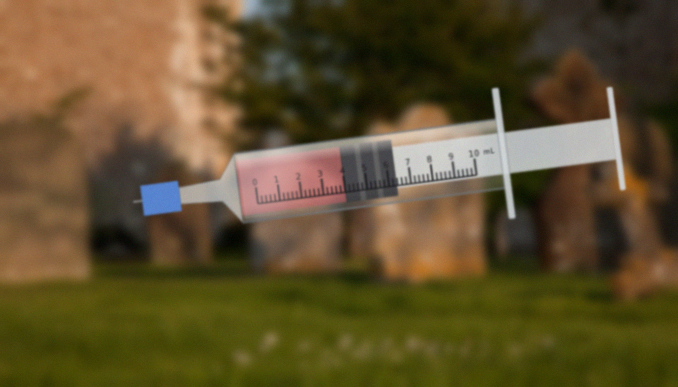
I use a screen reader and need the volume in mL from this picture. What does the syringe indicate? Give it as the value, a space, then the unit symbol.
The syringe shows 4 mL
